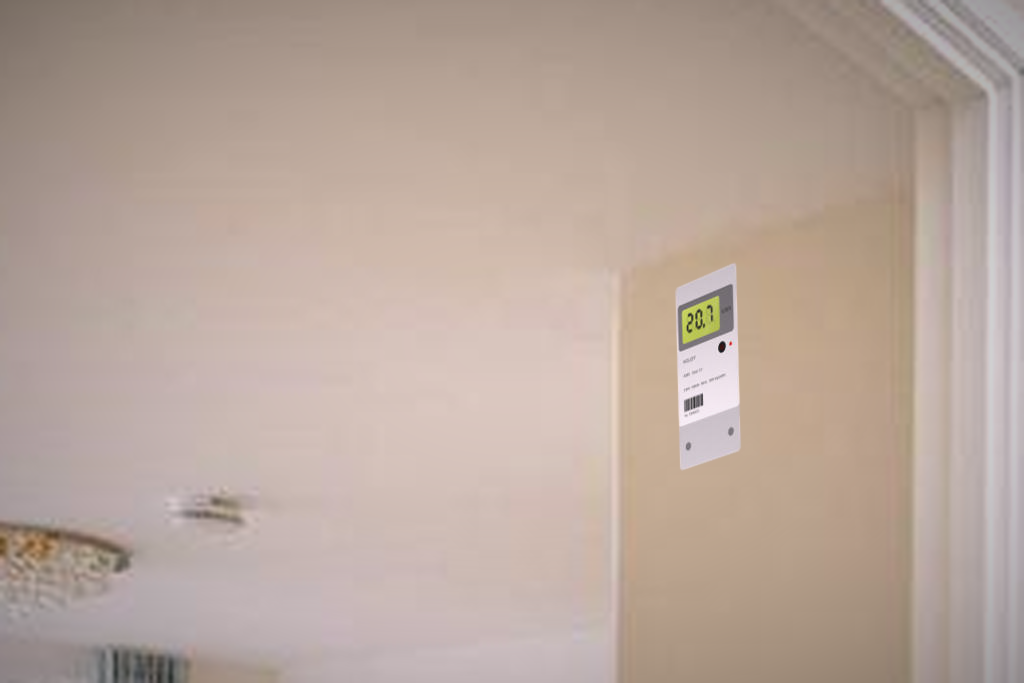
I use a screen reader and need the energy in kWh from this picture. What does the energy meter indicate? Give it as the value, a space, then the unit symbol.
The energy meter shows 20.7 kWh
